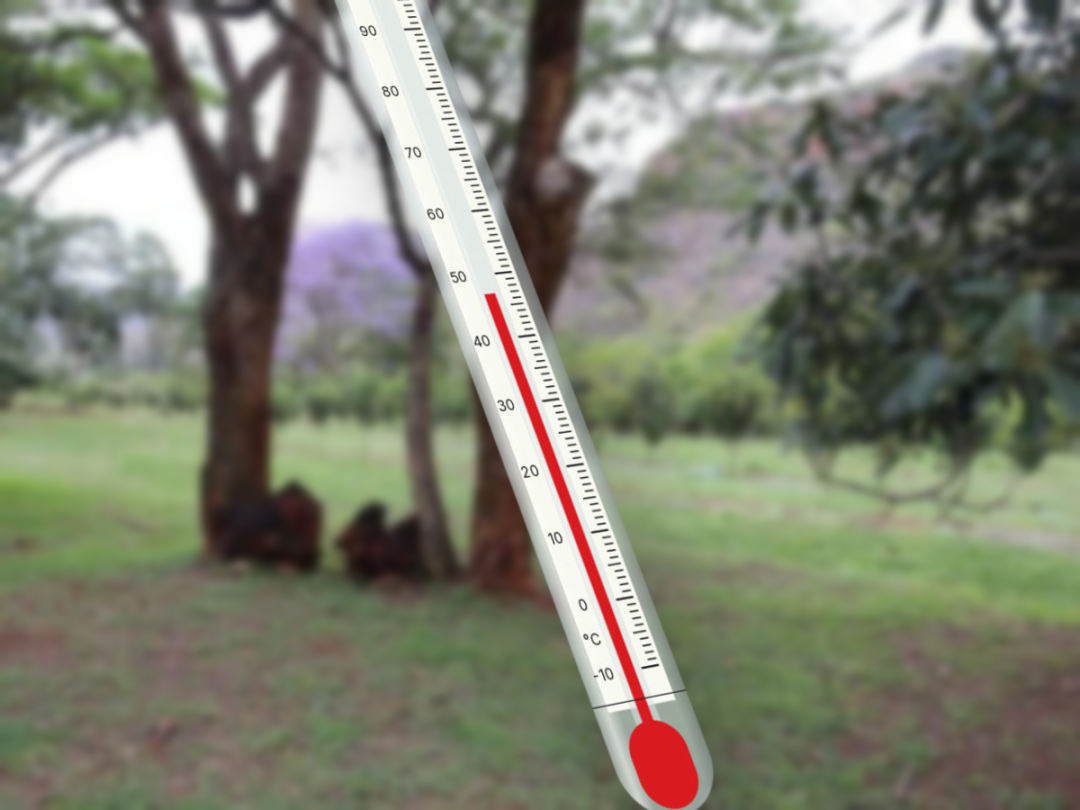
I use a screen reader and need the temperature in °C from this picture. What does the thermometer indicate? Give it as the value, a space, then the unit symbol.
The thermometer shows 47 °C
